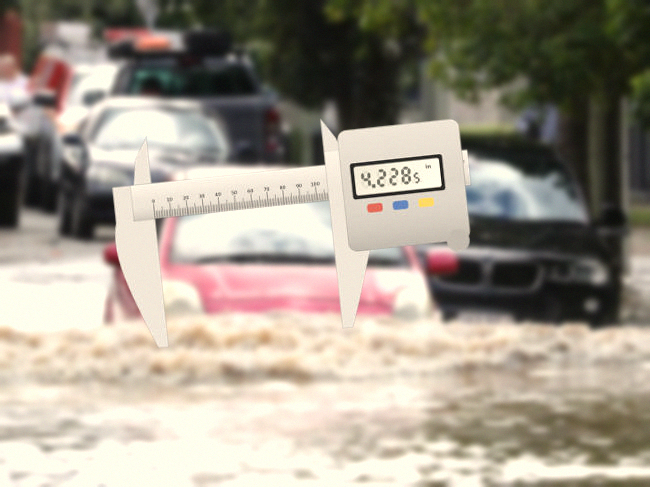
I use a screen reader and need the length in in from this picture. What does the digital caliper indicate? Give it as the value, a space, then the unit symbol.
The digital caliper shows 4.2285 in
